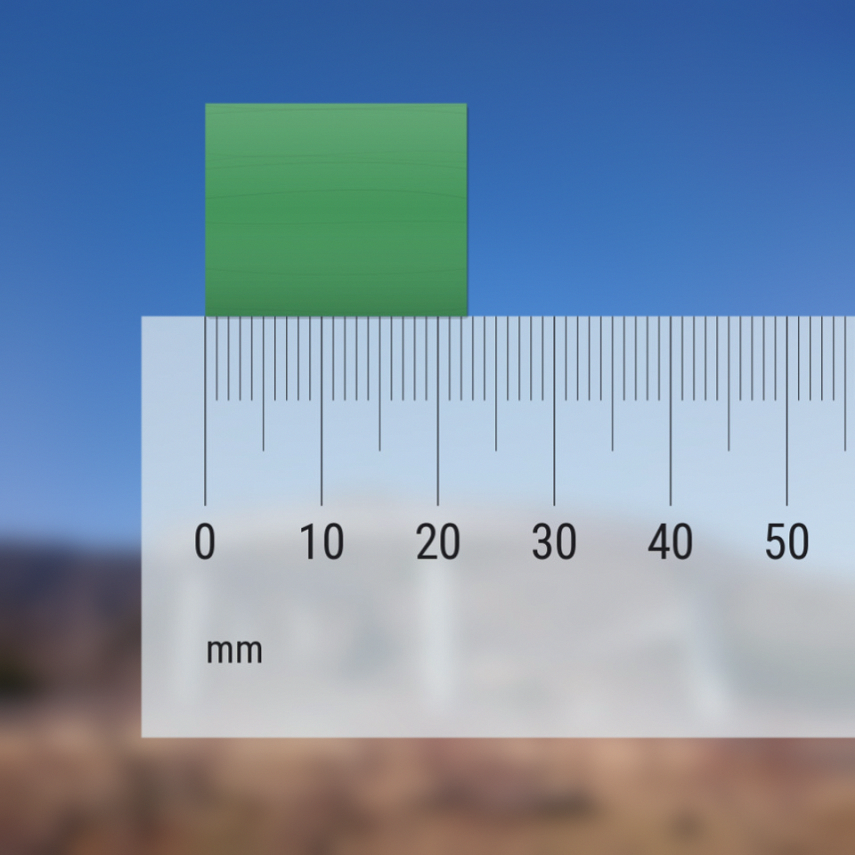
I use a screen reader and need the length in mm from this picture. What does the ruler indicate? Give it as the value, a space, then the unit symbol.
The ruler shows 22.5 mm
